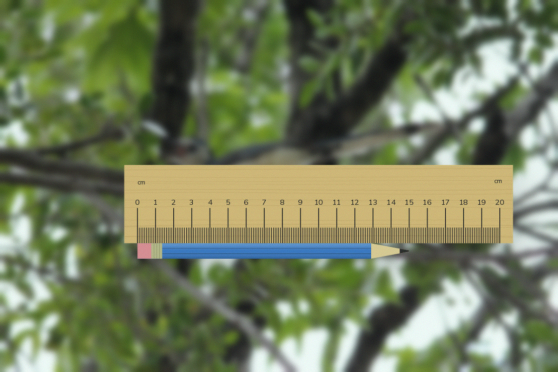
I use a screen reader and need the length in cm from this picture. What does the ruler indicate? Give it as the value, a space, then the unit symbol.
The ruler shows 15 cm
